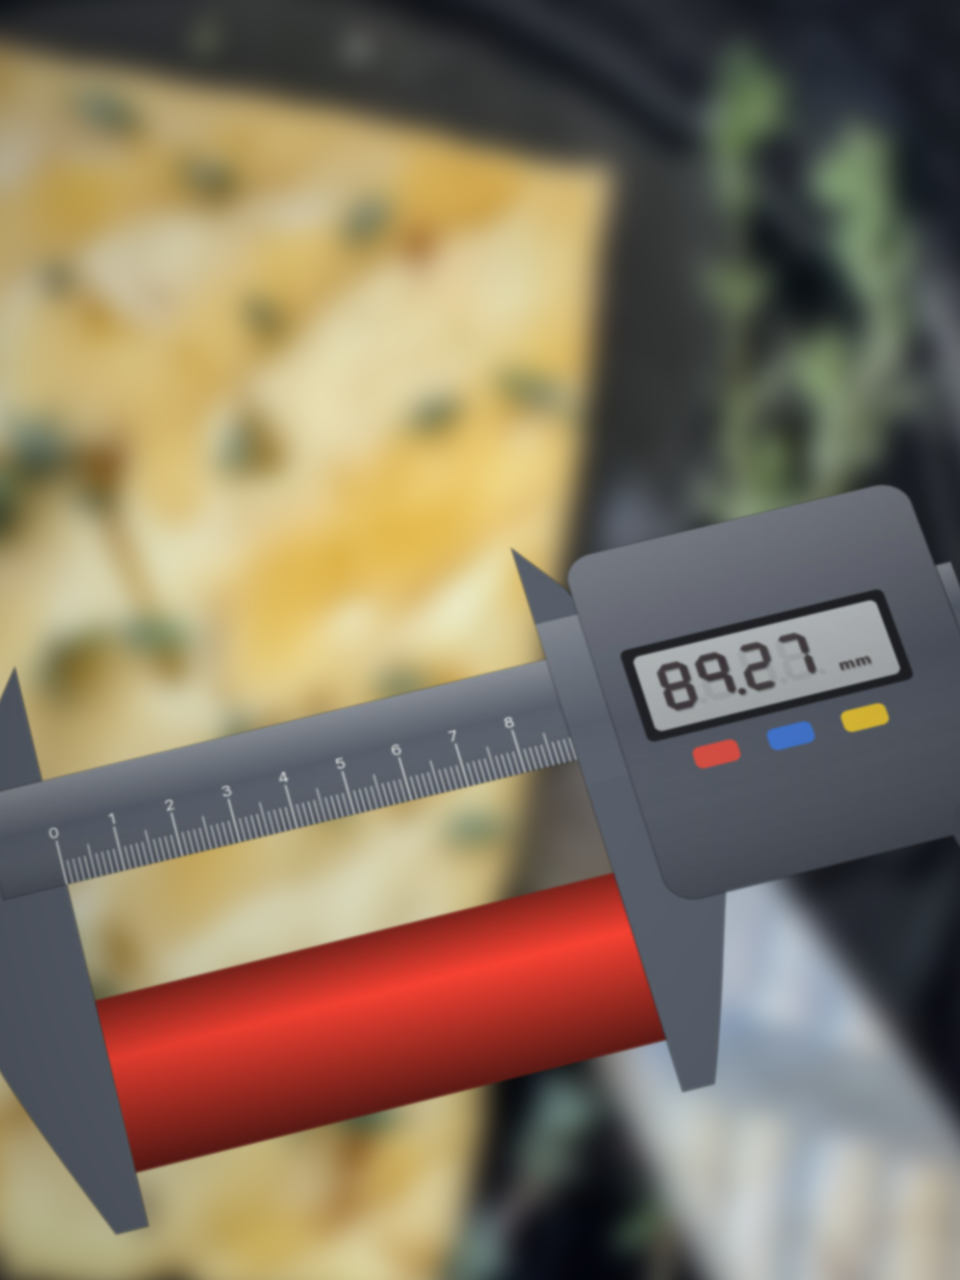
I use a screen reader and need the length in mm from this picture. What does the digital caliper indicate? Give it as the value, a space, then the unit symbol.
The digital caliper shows 89.27 mm
